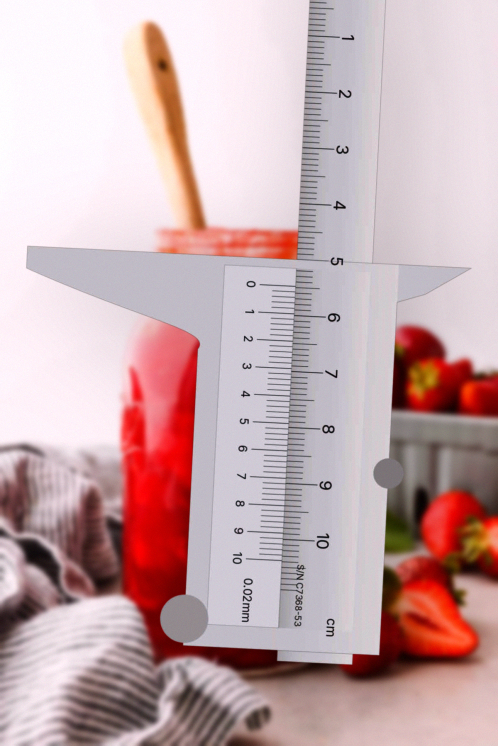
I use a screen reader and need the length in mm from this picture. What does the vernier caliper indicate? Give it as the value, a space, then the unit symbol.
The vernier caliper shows 54.8 mm
